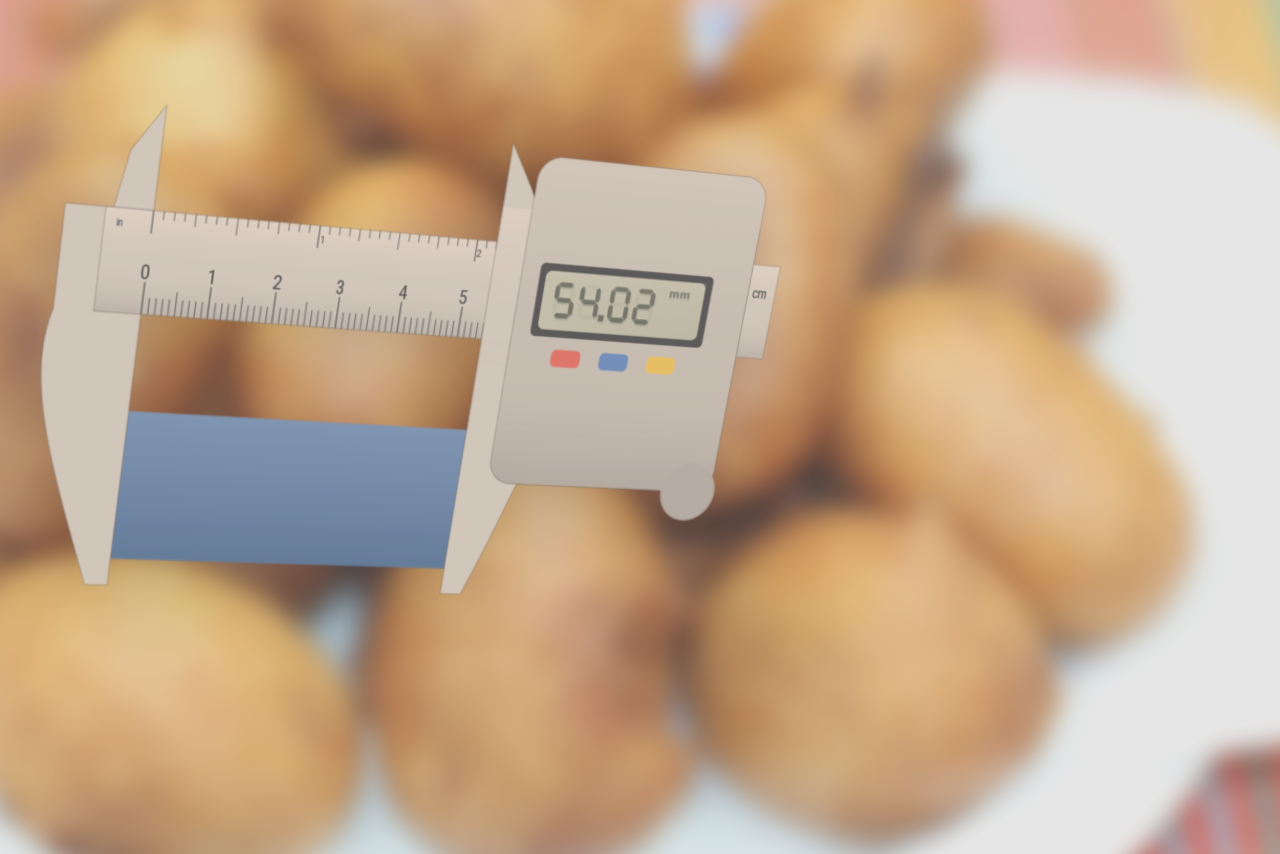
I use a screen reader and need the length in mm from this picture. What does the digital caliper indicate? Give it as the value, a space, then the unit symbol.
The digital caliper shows 54.02 mm
